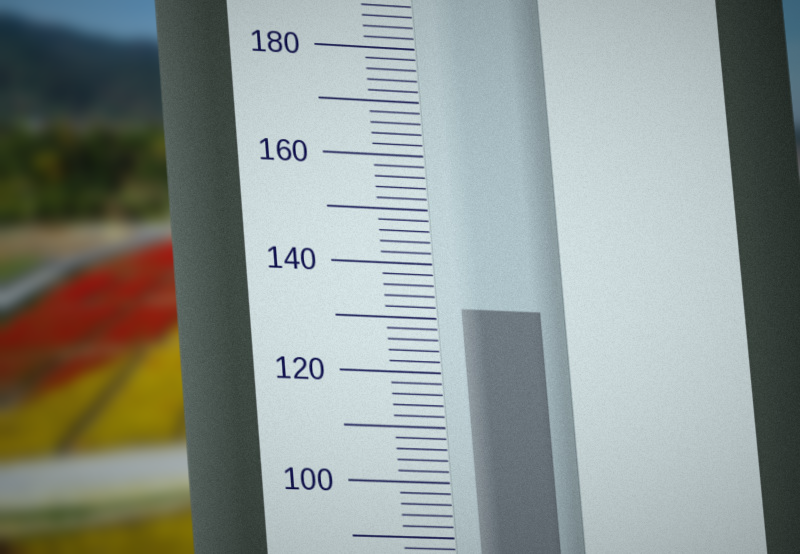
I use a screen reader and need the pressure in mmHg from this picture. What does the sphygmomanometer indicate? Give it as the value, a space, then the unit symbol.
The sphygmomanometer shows 132 mmHg
